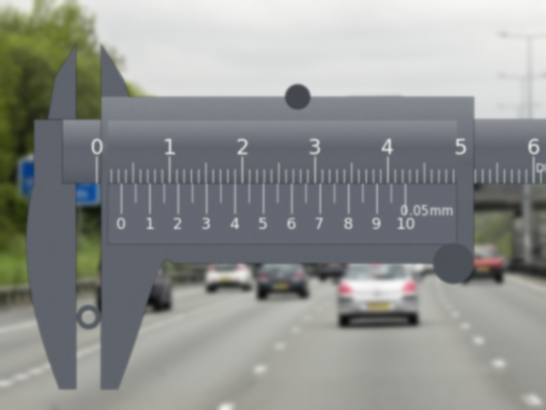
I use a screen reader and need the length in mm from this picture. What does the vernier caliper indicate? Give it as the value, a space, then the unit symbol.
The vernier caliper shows 3.4 mm
